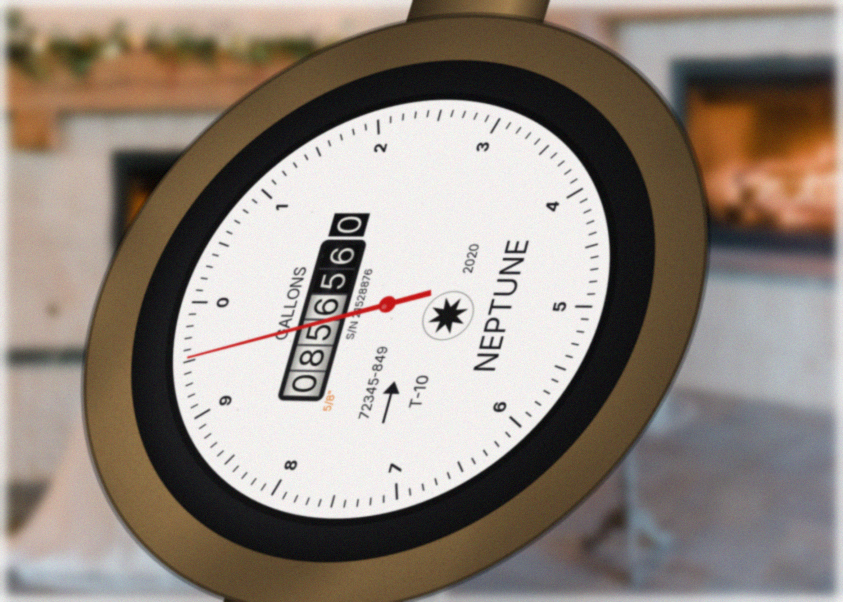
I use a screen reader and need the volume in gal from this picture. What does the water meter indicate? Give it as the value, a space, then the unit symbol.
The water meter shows 856559.5 gal
